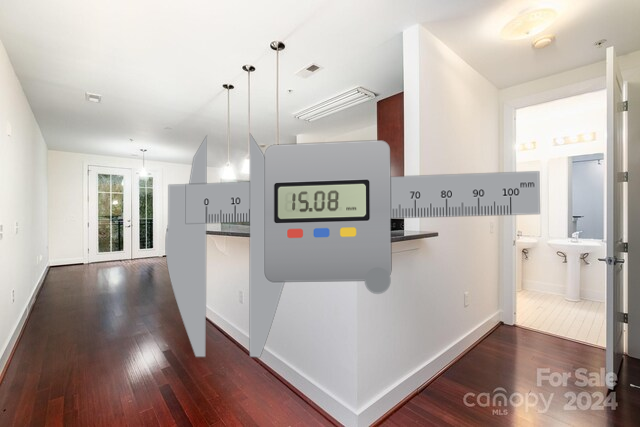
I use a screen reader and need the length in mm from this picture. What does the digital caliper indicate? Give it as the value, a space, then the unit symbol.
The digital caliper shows 15.08 mm
